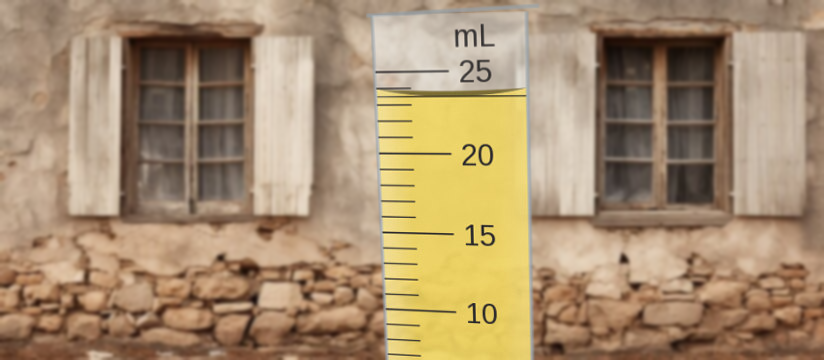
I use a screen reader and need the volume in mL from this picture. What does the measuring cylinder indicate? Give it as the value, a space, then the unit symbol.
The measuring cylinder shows 23.5 mL
